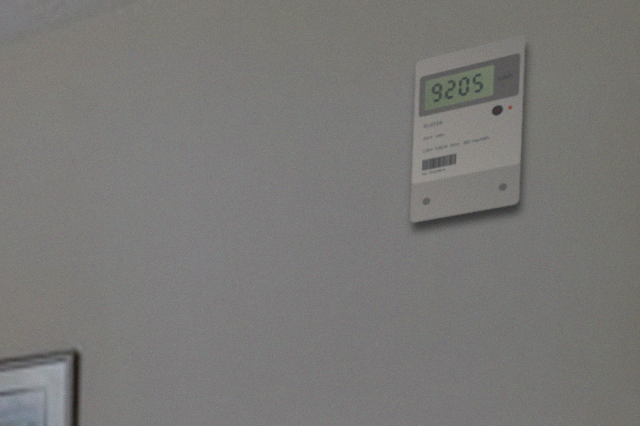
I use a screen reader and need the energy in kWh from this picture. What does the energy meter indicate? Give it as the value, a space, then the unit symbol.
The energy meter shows 9205 kWh
